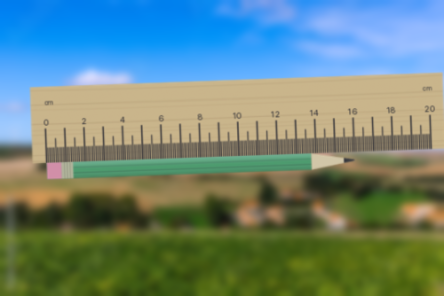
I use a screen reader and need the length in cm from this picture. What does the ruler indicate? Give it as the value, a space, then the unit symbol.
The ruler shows 16 cm
